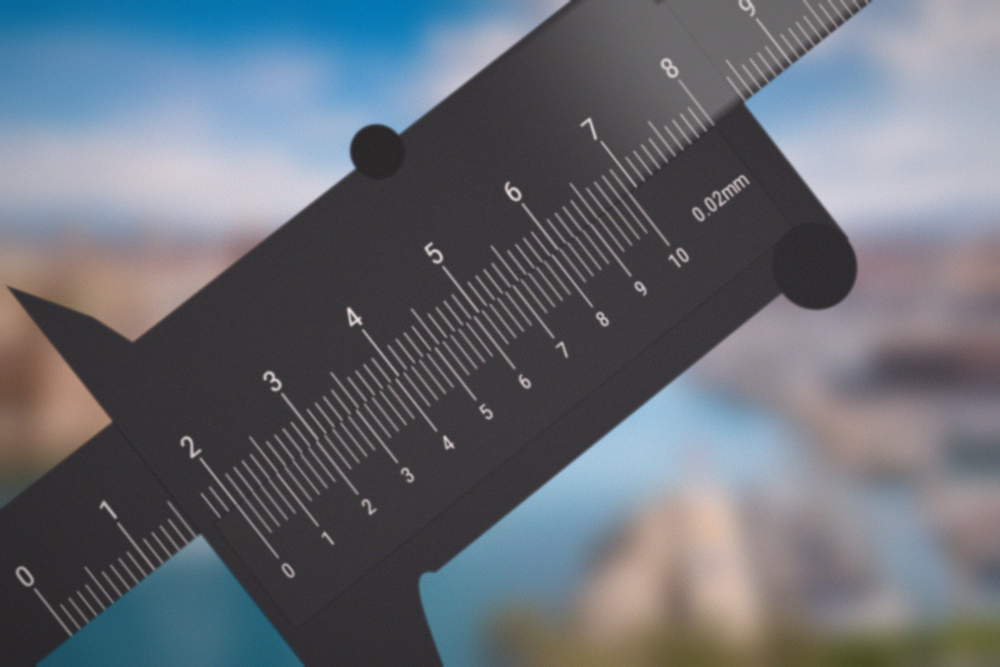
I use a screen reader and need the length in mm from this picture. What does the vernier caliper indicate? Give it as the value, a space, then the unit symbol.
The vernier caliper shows 20.0 mm
